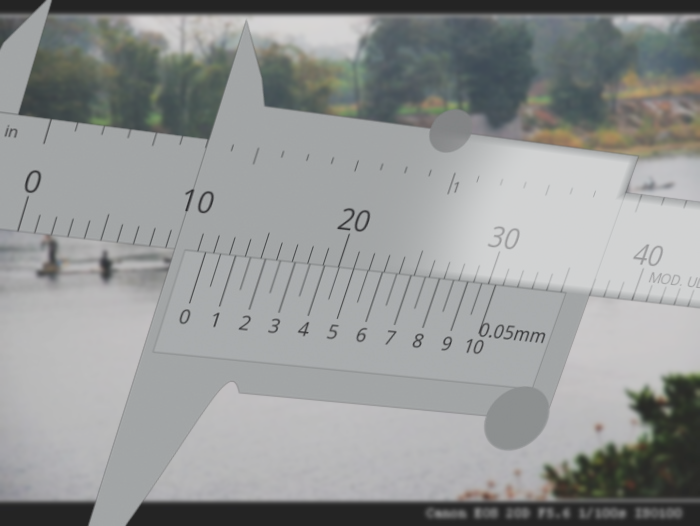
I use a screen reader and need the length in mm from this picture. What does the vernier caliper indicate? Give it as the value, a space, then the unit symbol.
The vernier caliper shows 11.5 mm
